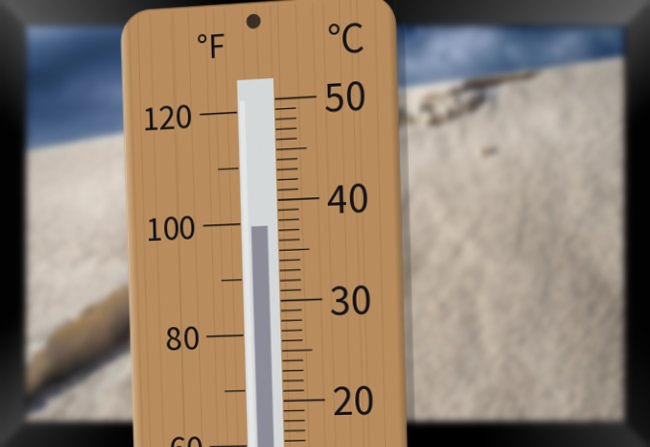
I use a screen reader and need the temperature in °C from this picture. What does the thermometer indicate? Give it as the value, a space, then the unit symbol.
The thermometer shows 37.5 °C
